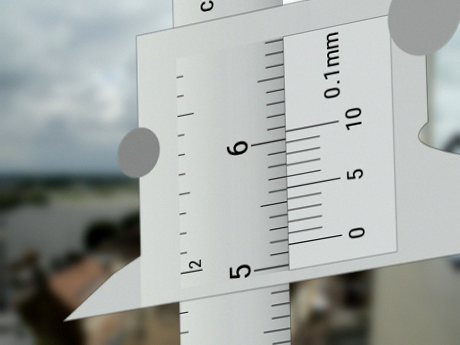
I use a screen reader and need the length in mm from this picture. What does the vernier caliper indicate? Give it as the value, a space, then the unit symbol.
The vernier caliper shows 51.6 mm
